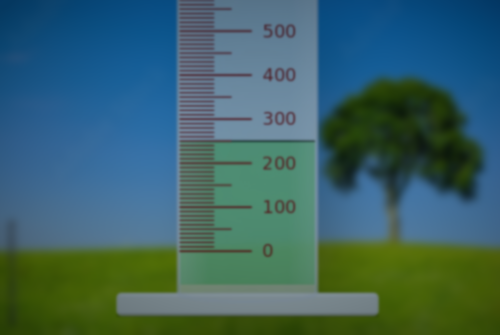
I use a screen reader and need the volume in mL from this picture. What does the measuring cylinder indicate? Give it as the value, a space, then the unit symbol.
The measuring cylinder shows 250 mL
